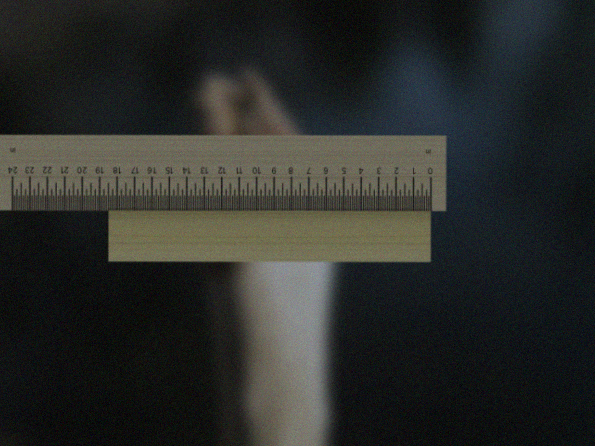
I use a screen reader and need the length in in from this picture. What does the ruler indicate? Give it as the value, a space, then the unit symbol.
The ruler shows 18.5 in
